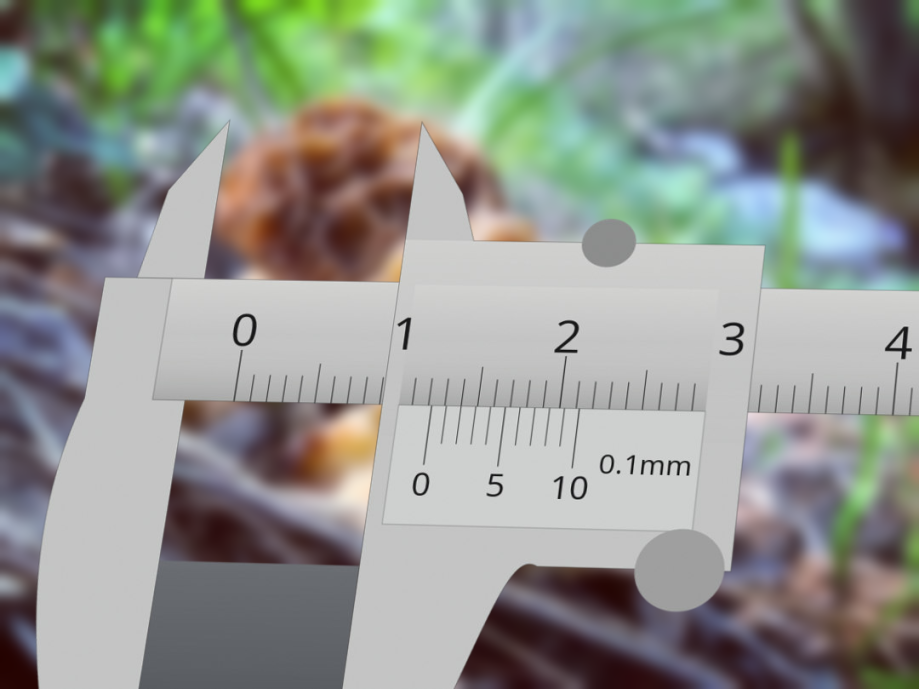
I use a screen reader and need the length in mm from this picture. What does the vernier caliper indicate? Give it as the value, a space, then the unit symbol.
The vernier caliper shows 12.2 mm
